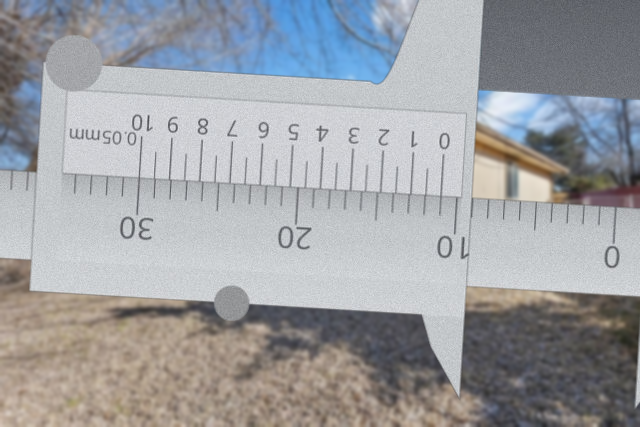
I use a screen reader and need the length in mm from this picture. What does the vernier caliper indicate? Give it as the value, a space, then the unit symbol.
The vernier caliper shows 11.0 mm
